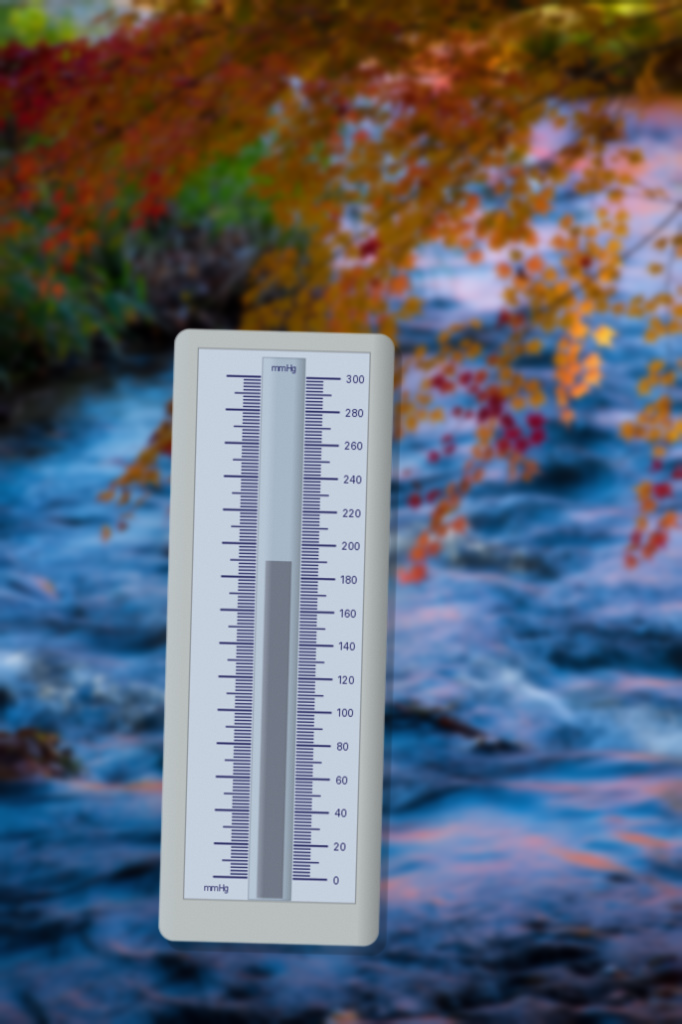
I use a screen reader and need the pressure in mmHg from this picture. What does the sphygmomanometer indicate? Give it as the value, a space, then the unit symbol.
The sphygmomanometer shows 190 mmHg
